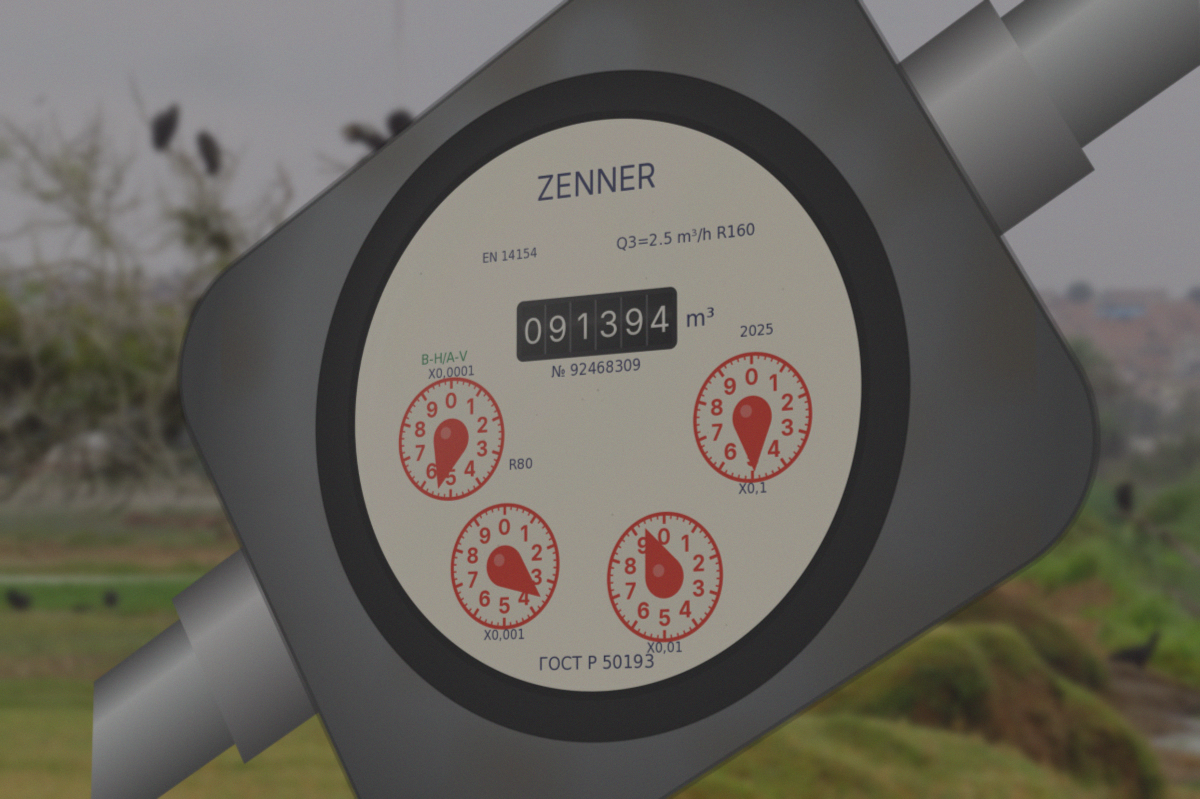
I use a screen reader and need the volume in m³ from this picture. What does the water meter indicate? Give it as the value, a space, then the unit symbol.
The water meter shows 91394.4935 m³
